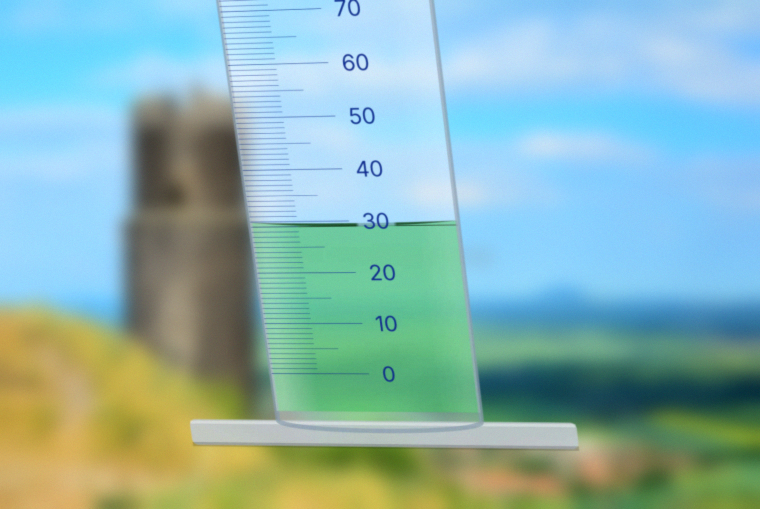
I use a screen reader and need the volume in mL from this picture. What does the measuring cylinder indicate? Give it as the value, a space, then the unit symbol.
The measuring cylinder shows 29 mL
